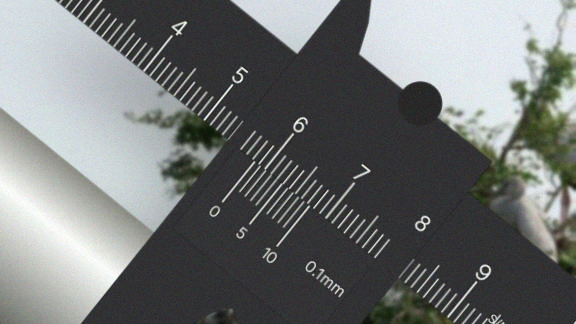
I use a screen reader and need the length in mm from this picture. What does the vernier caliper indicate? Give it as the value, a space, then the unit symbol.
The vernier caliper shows 58.4 mm
